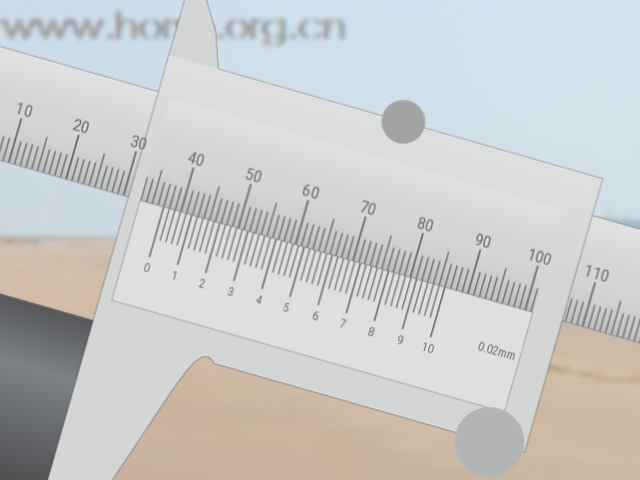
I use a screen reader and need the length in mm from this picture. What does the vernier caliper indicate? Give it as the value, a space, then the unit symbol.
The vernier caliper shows 37.0 mm
